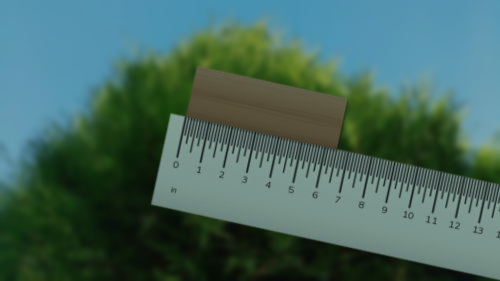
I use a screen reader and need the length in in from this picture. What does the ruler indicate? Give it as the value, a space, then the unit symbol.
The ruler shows 6.5 in
